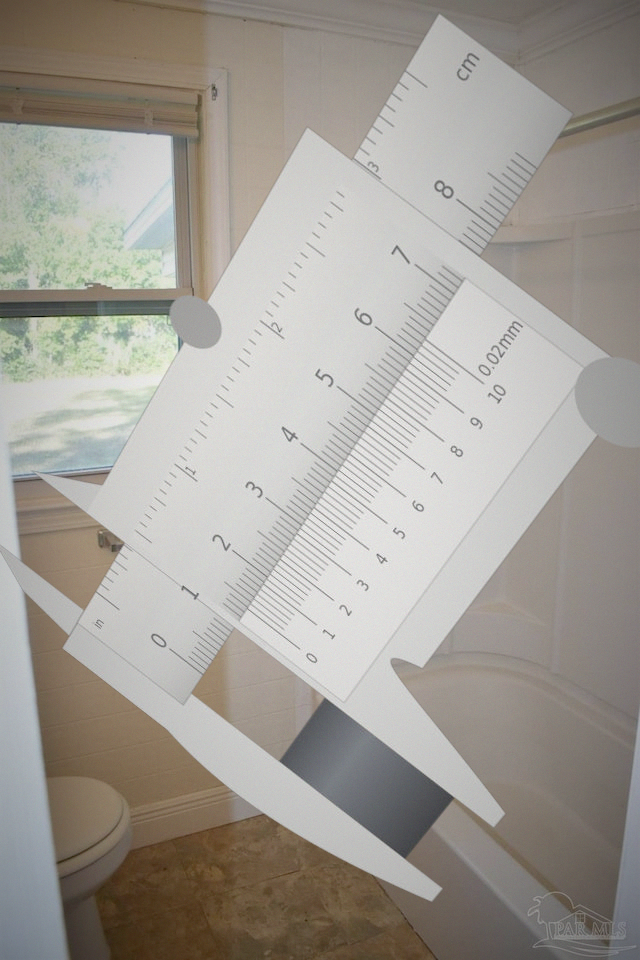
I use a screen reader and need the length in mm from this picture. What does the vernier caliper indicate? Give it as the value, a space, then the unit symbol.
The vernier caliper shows 13.8 mm
